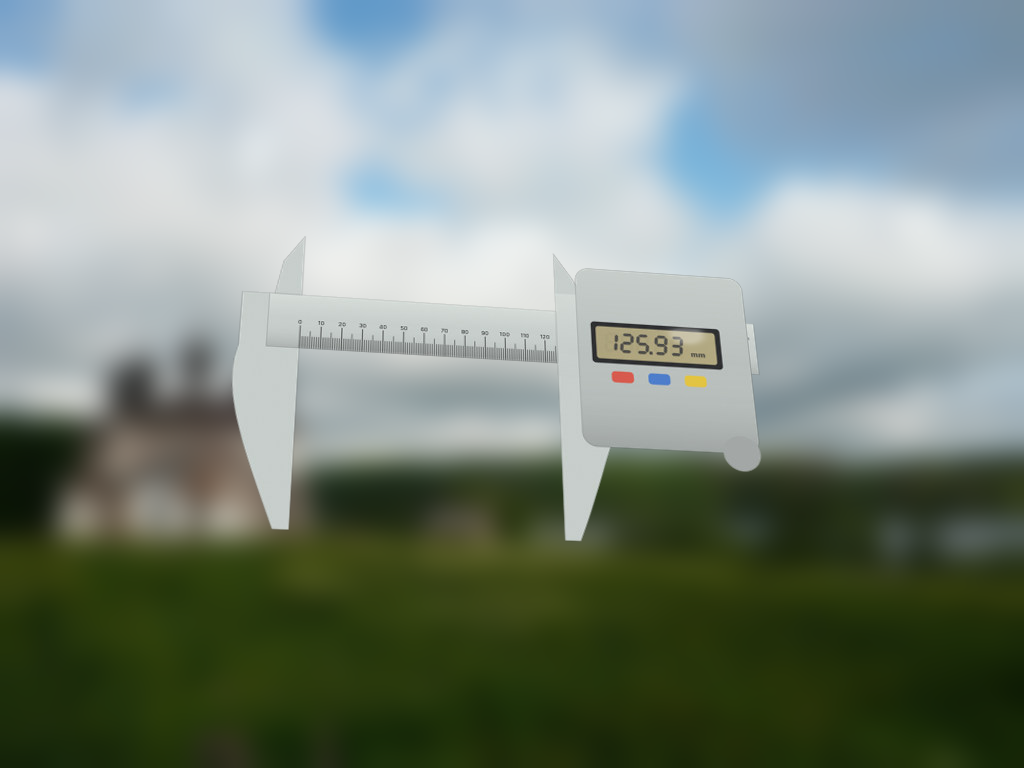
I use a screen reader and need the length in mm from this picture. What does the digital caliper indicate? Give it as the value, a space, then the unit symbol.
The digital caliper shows 125.93 mm
